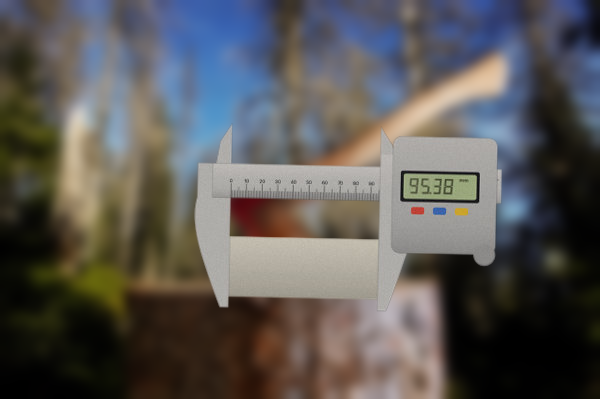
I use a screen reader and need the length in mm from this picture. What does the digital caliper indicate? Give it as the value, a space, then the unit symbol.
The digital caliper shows 95.38 mm
